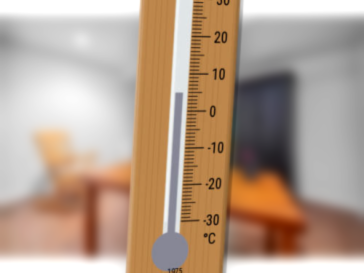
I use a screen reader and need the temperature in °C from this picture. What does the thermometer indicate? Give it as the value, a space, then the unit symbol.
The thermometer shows 5 °C
